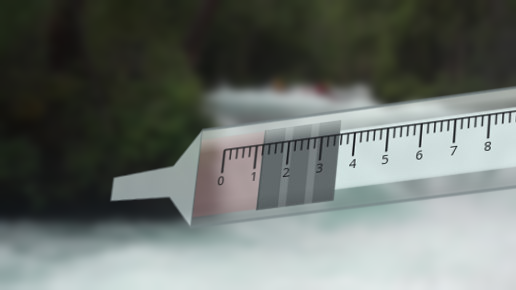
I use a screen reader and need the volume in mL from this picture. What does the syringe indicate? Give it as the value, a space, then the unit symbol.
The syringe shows 1.2 mL
